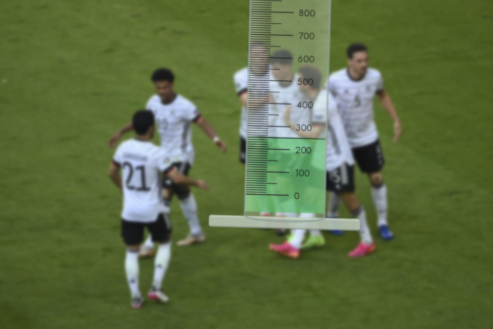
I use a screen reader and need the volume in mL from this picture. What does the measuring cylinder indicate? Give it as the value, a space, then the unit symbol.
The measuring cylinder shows 250 mL
